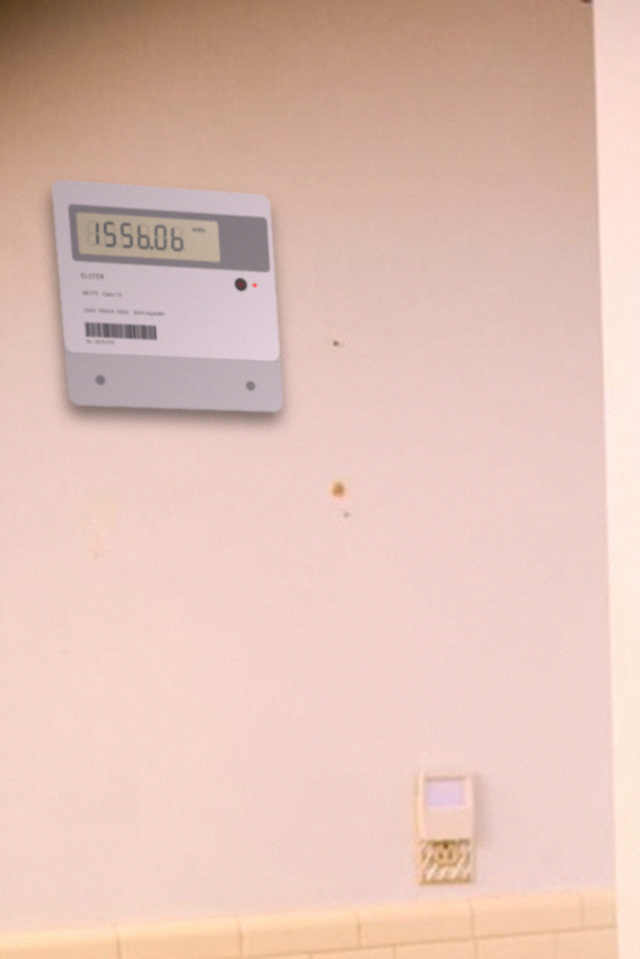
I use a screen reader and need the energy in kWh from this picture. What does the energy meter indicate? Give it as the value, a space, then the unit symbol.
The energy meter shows 1556.06 kWh
